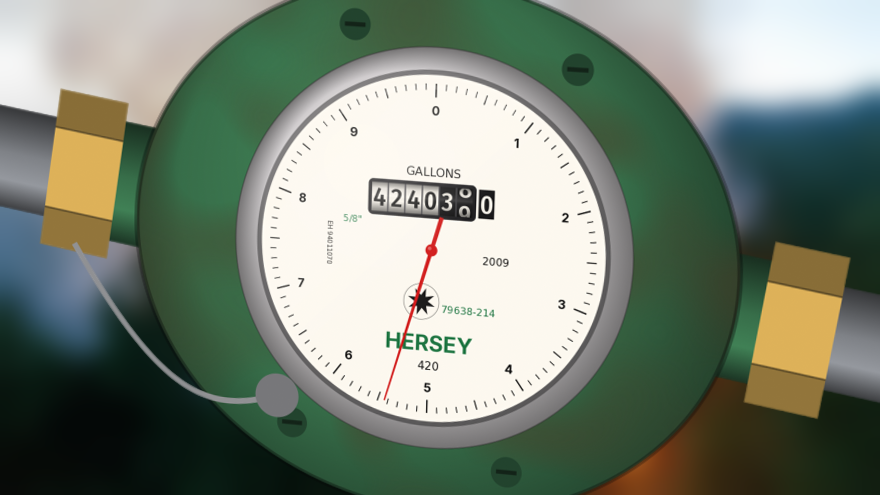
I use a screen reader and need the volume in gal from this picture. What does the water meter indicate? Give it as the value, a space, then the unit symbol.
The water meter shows 4240385.4 gal
